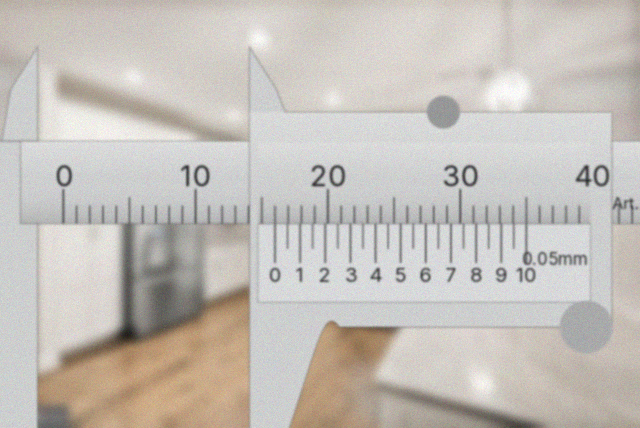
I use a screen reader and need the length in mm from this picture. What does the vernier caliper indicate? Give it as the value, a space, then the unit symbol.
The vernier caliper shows 16.0 mm
